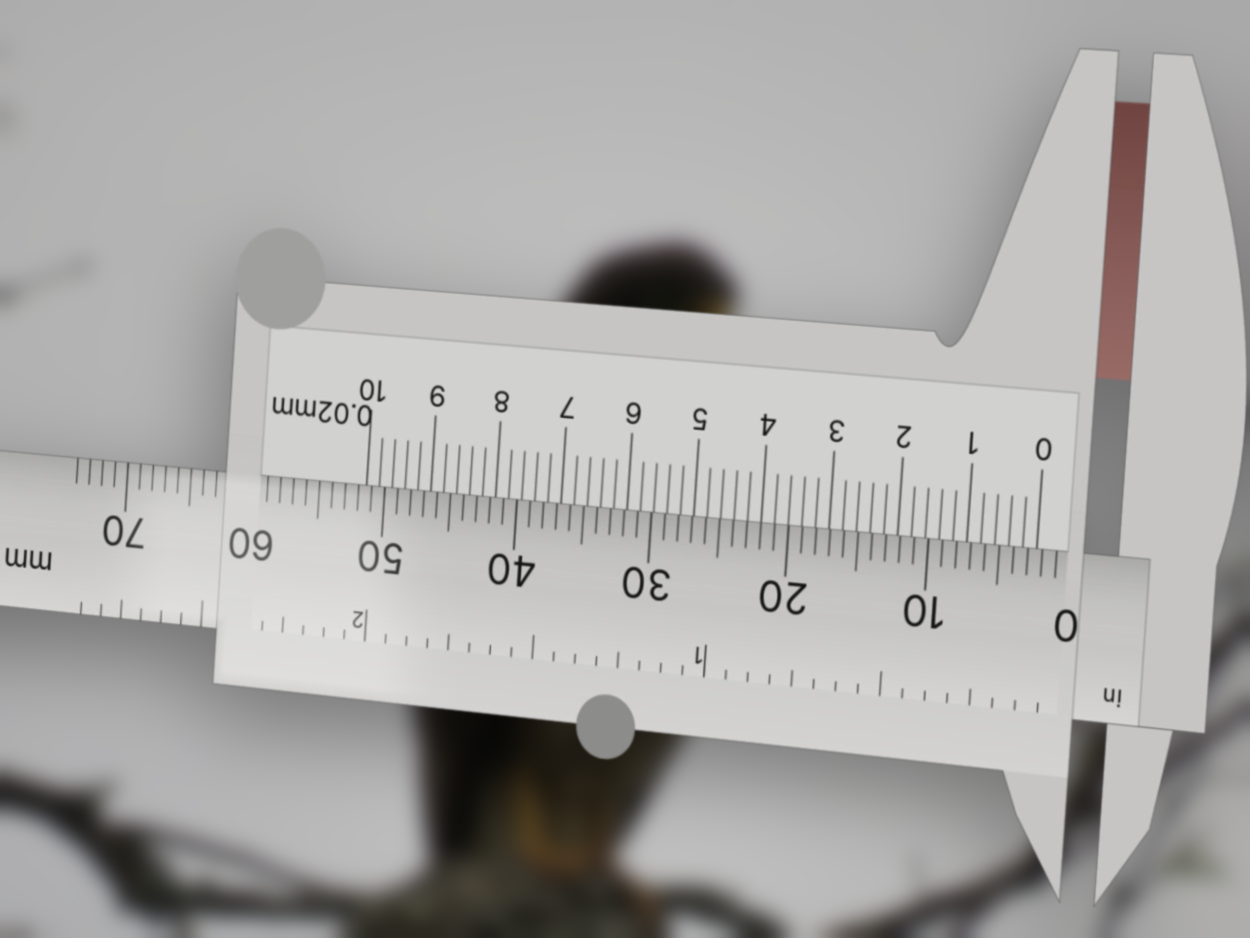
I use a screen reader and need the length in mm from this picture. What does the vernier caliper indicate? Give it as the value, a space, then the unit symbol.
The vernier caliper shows 2.4 mm
